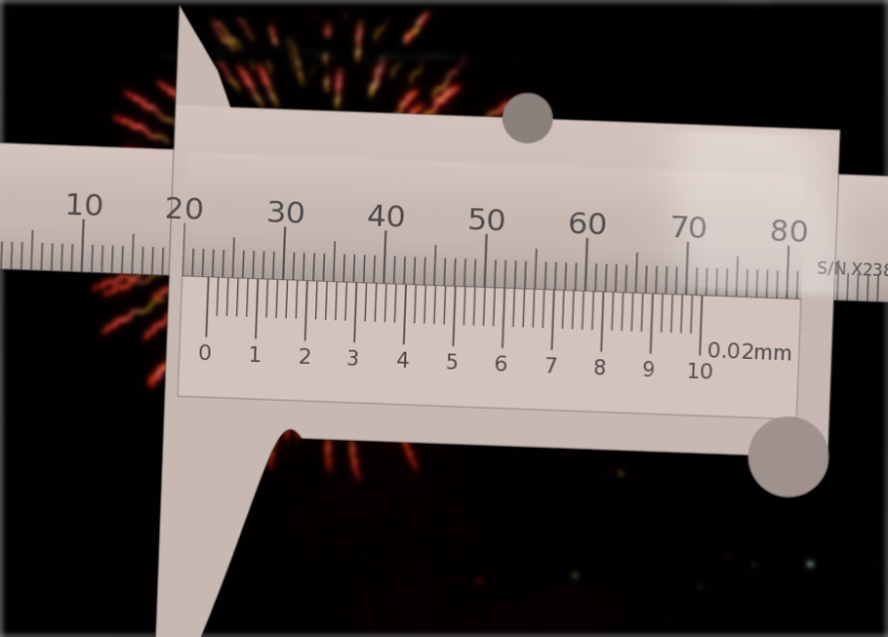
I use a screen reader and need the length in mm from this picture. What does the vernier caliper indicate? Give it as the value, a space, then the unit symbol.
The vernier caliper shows 22.6 mm
